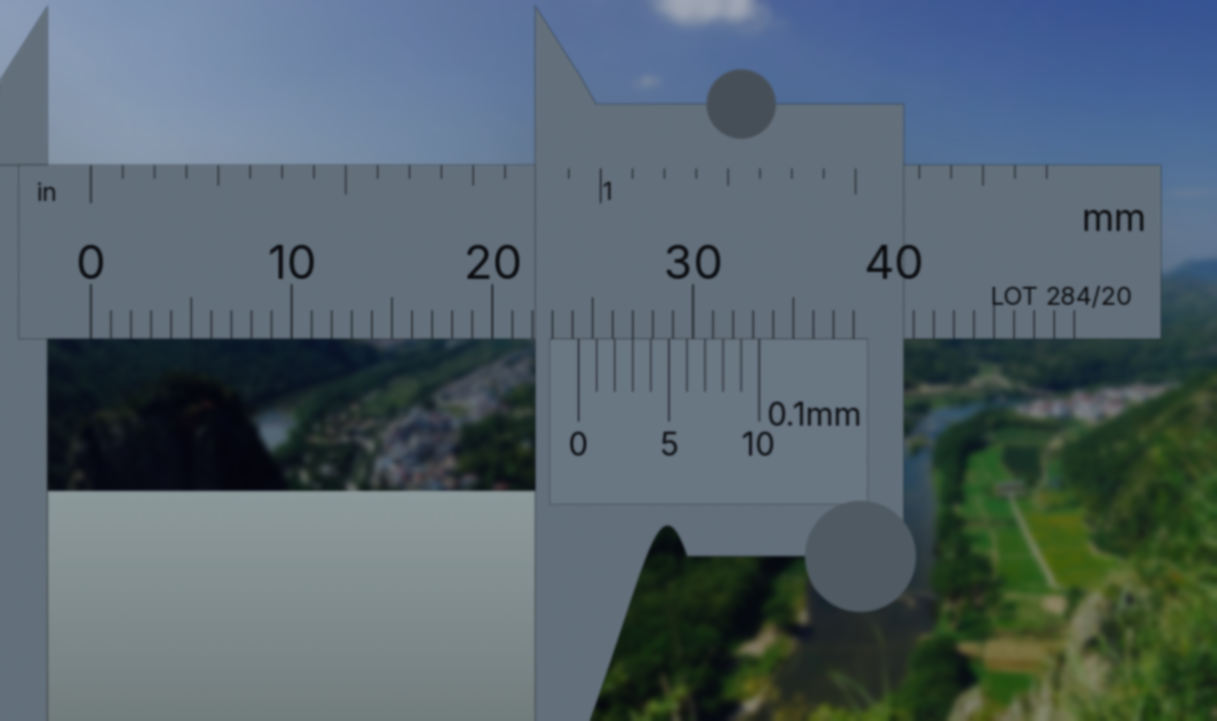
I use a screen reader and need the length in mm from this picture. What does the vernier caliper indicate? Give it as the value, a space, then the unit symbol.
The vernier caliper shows 24.3 mm
